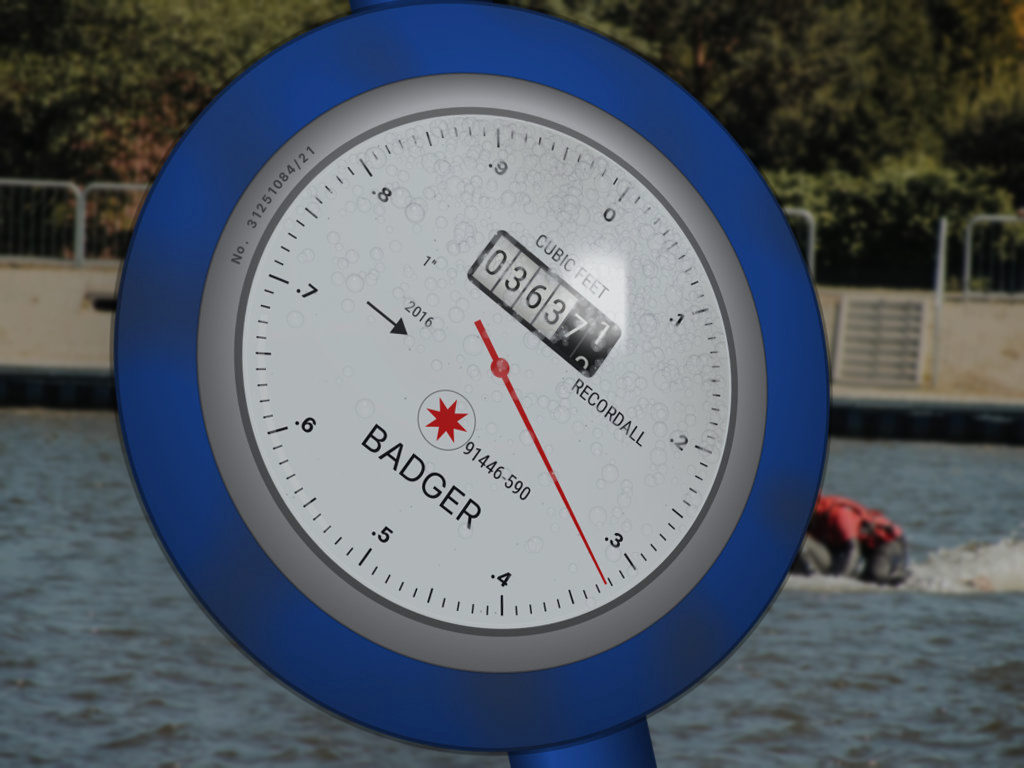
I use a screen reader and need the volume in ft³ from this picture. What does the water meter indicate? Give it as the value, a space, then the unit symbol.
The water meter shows 36371.32 ft³
